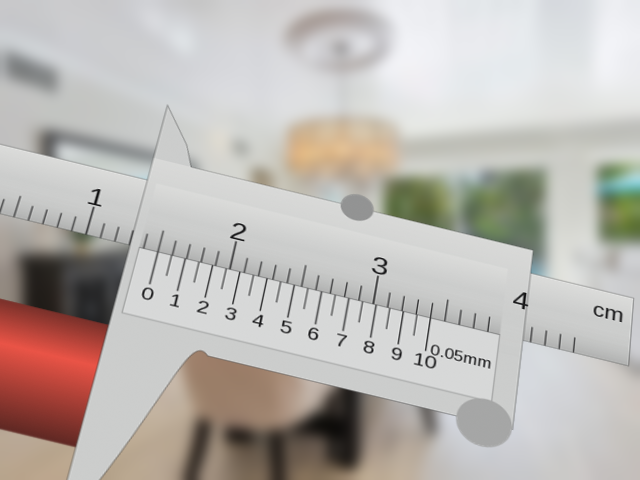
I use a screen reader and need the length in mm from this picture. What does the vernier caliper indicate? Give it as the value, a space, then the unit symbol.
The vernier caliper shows 15.0 mm
